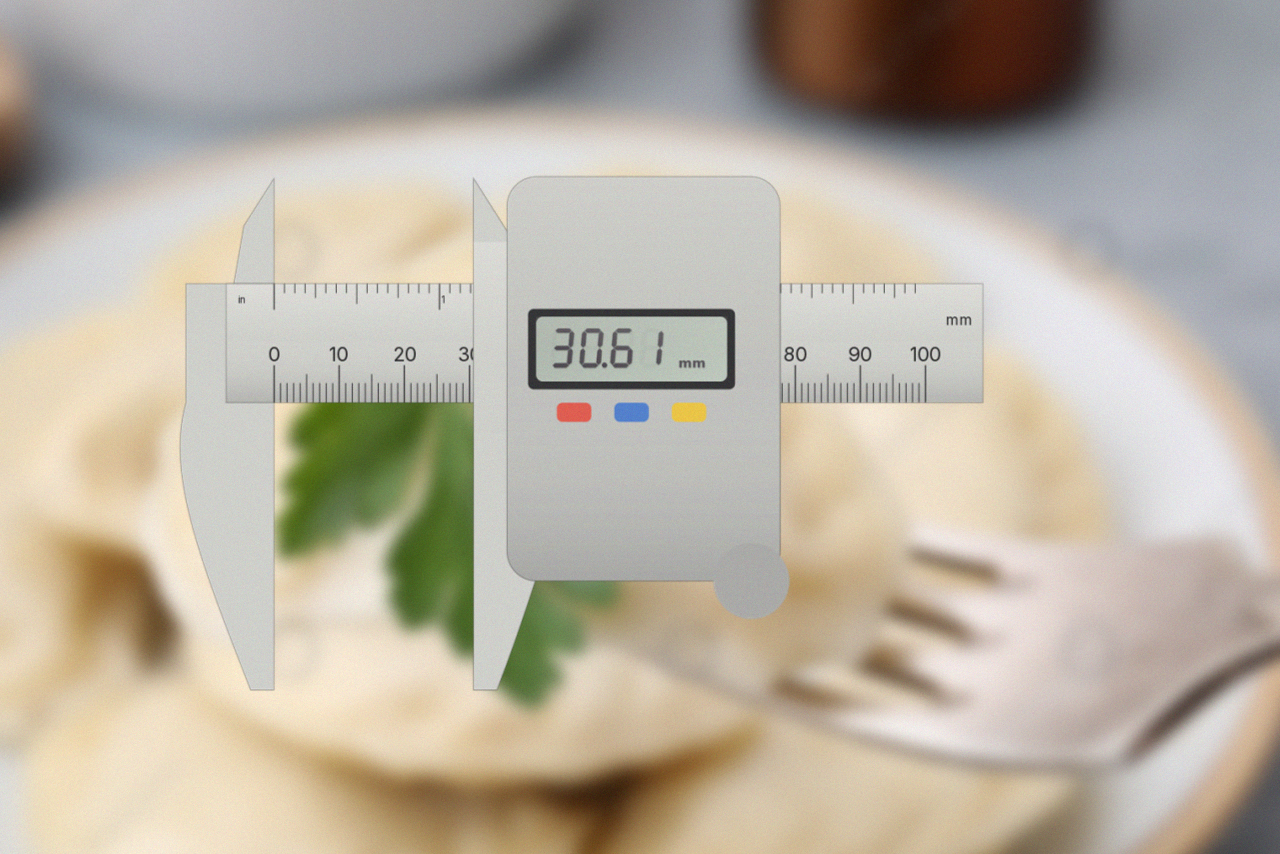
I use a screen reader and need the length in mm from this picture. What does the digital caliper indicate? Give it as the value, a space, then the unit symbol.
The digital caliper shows 30.61 mm
